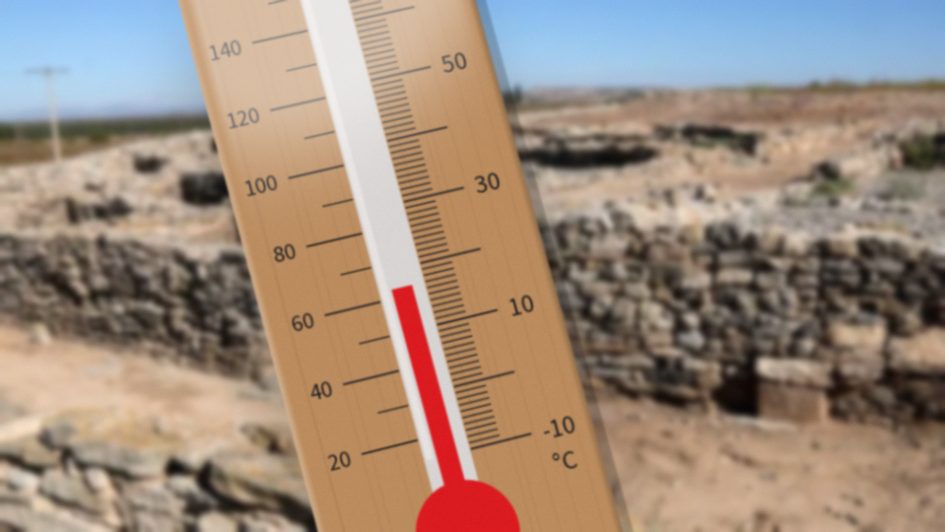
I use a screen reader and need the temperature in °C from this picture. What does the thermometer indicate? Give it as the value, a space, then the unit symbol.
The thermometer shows 17 °C
